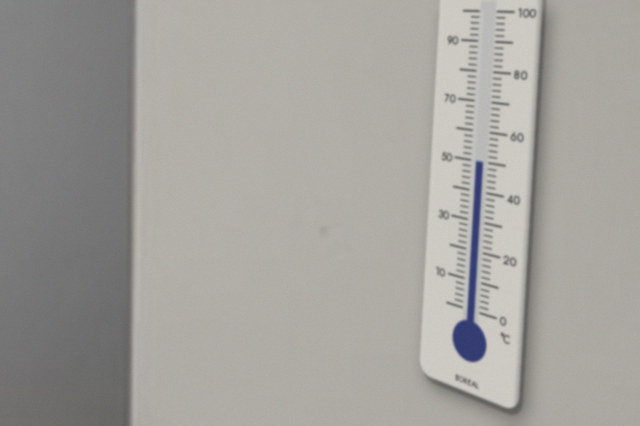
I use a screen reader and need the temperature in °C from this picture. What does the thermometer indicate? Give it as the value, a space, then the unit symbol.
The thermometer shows 50 °C
